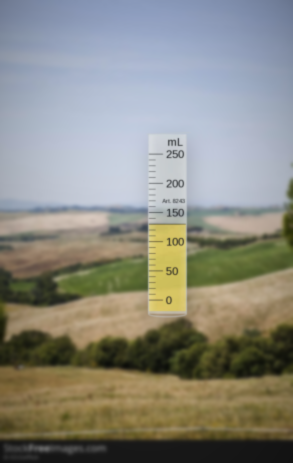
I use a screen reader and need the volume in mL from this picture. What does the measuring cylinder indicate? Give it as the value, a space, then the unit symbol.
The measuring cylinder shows 130 mL
